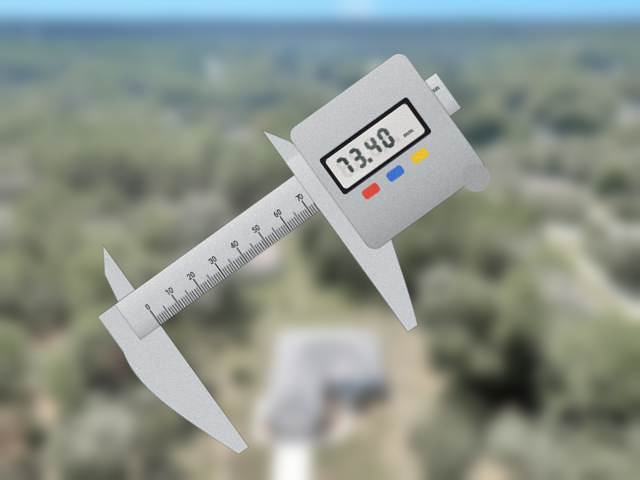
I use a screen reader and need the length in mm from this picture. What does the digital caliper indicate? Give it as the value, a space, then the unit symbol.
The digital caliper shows 73.40 mm
